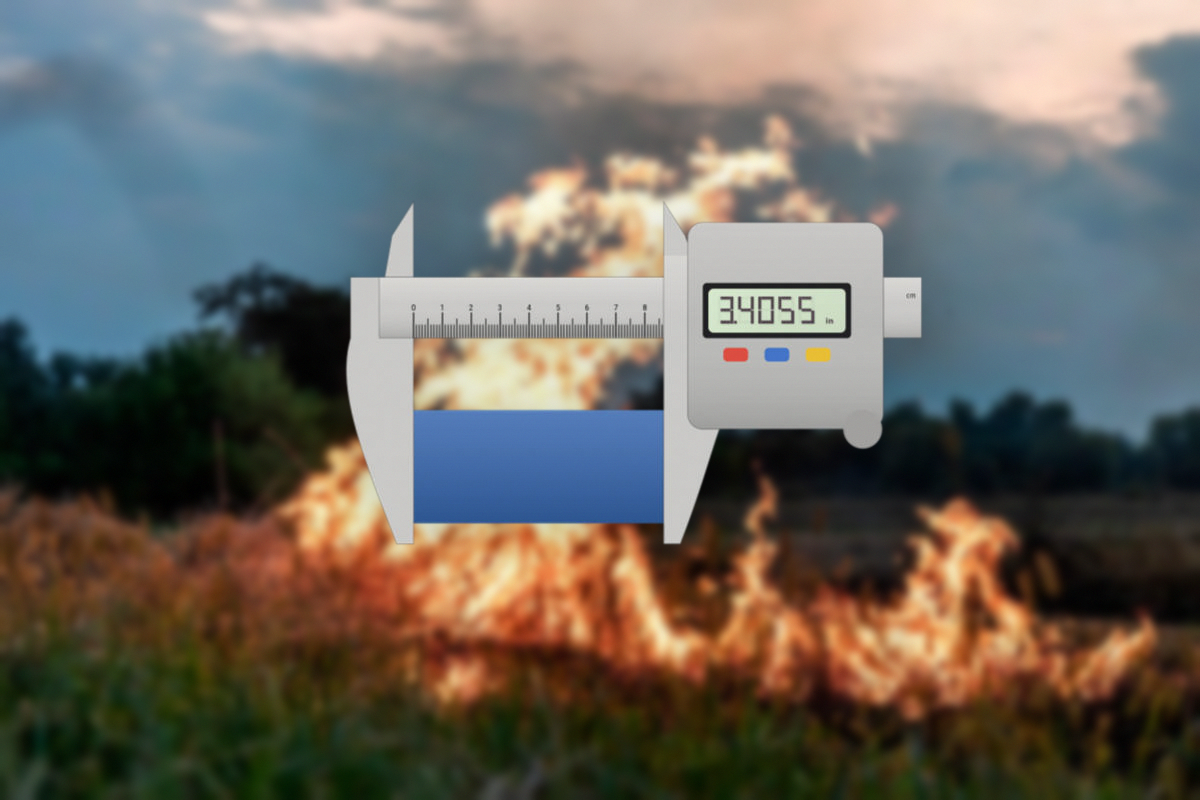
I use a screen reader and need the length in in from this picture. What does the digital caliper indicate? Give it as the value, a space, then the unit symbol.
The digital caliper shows 3.4055 in
